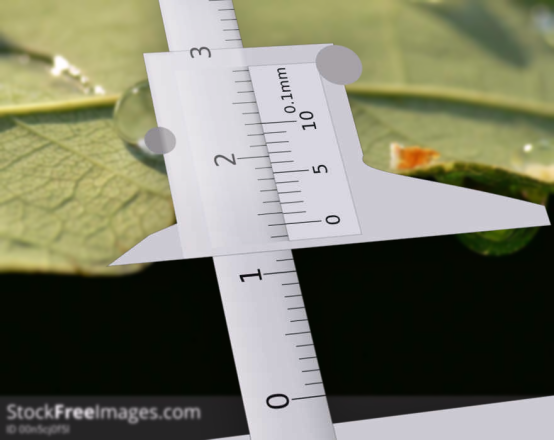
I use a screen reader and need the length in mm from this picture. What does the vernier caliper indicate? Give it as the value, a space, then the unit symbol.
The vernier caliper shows 14.0 mm
